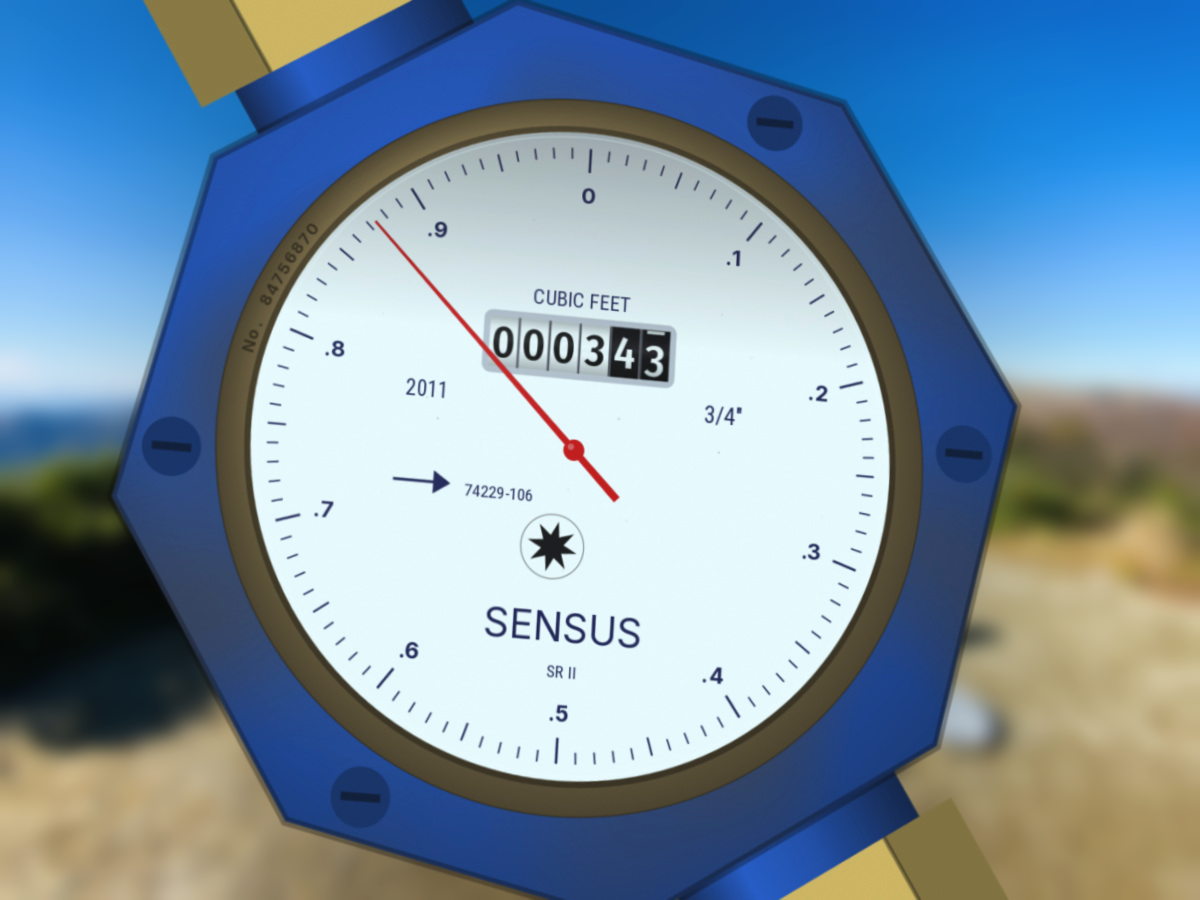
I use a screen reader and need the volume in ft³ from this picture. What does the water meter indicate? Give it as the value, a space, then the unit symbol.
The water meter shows 342.87 ft³
